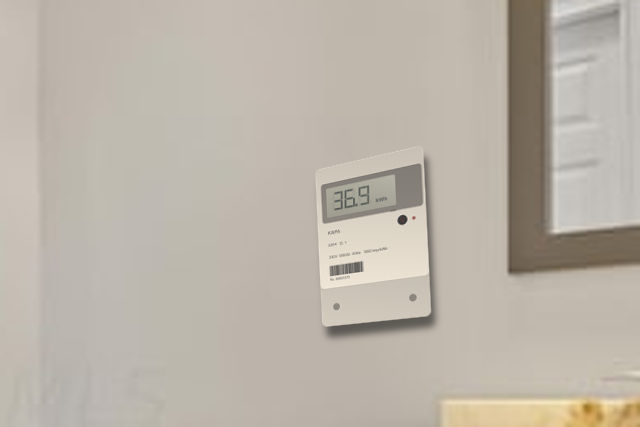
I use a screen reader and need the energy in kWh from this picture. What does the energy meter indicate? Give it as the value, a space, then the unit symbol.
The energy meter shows 36.9 kWh
